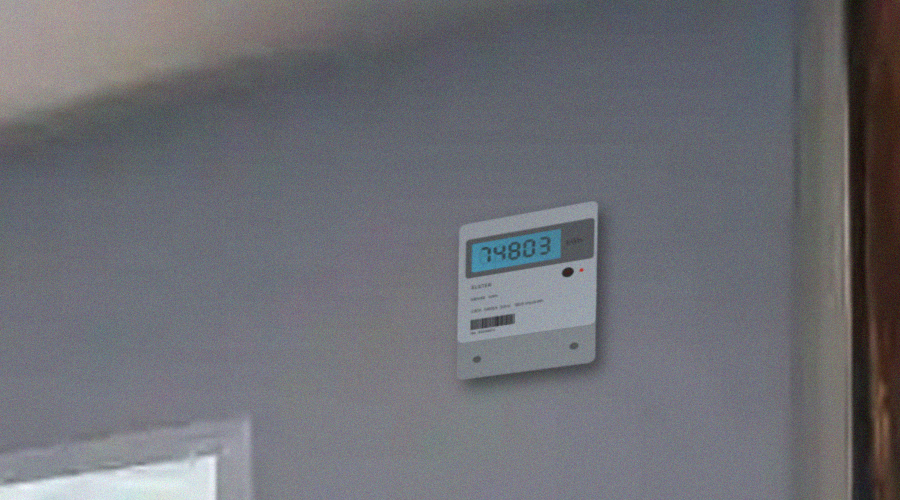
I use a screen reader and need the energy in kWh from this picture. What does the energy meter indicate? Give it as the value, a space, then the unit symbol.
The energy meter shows 74803 kWh
